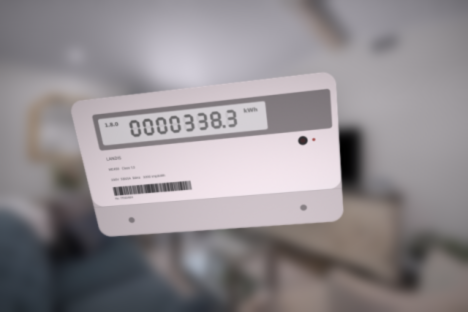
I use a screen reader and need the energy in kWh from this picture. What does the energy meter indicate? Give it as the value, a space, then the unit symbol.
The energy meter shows 338.3 kWh
